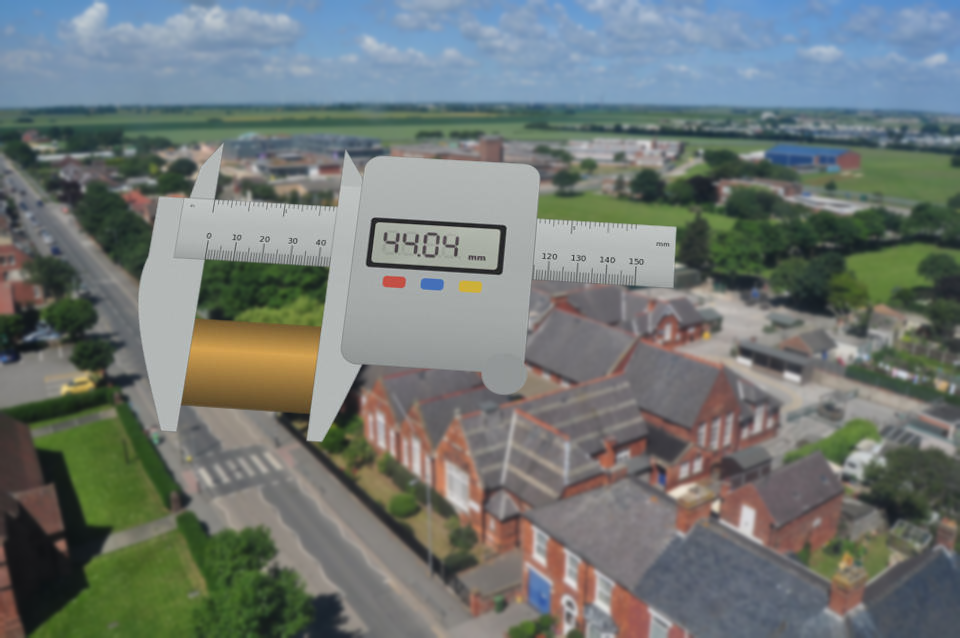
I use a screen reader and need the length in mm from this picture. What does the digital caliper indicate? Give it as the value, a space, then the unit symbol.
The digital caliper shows 44.04 mm
